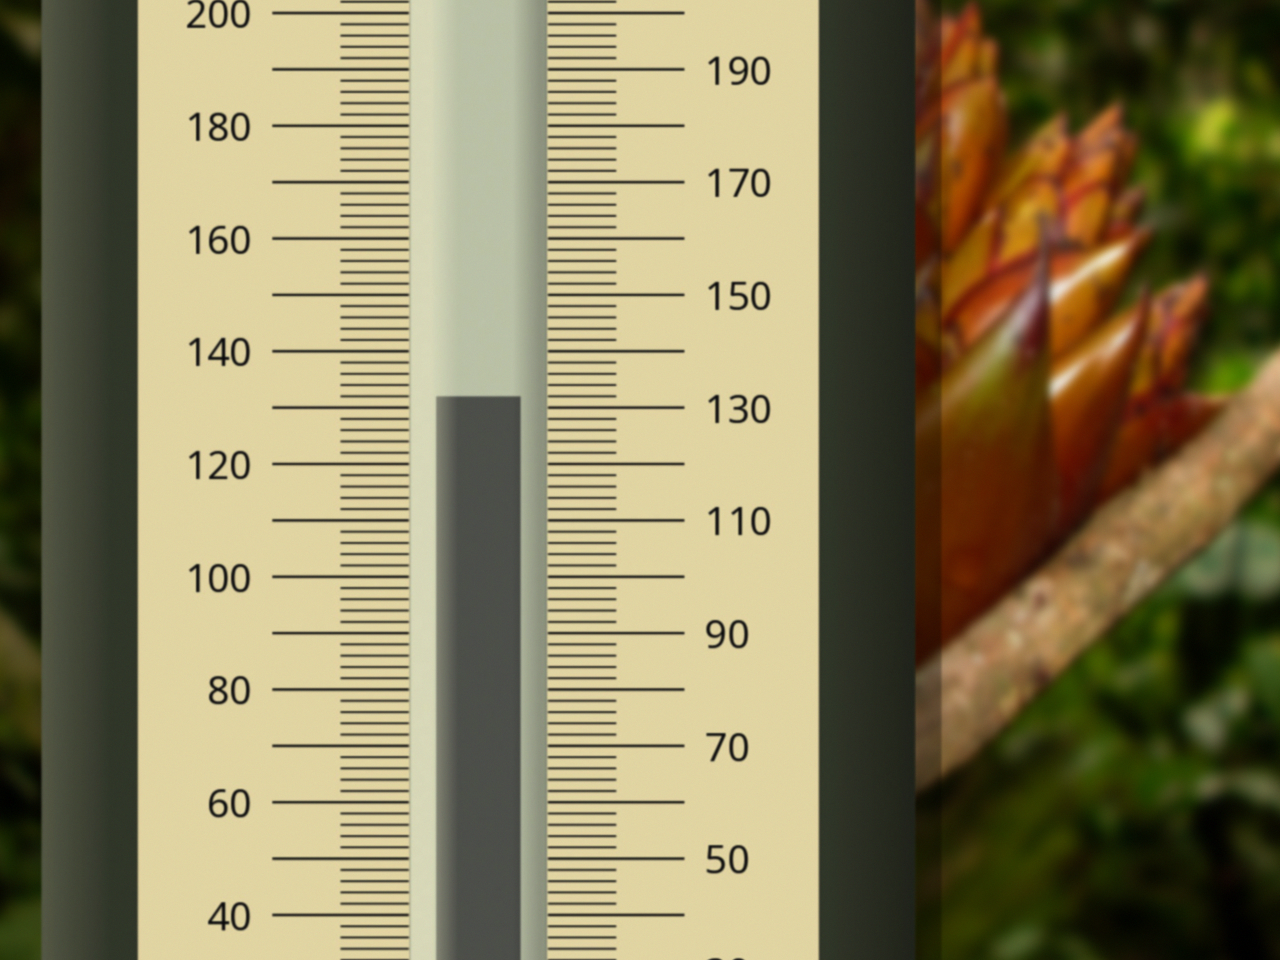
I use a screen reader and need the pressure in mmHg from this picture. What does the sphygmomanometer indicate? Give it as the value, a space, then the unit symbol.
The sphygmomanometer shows 132 mmHg
